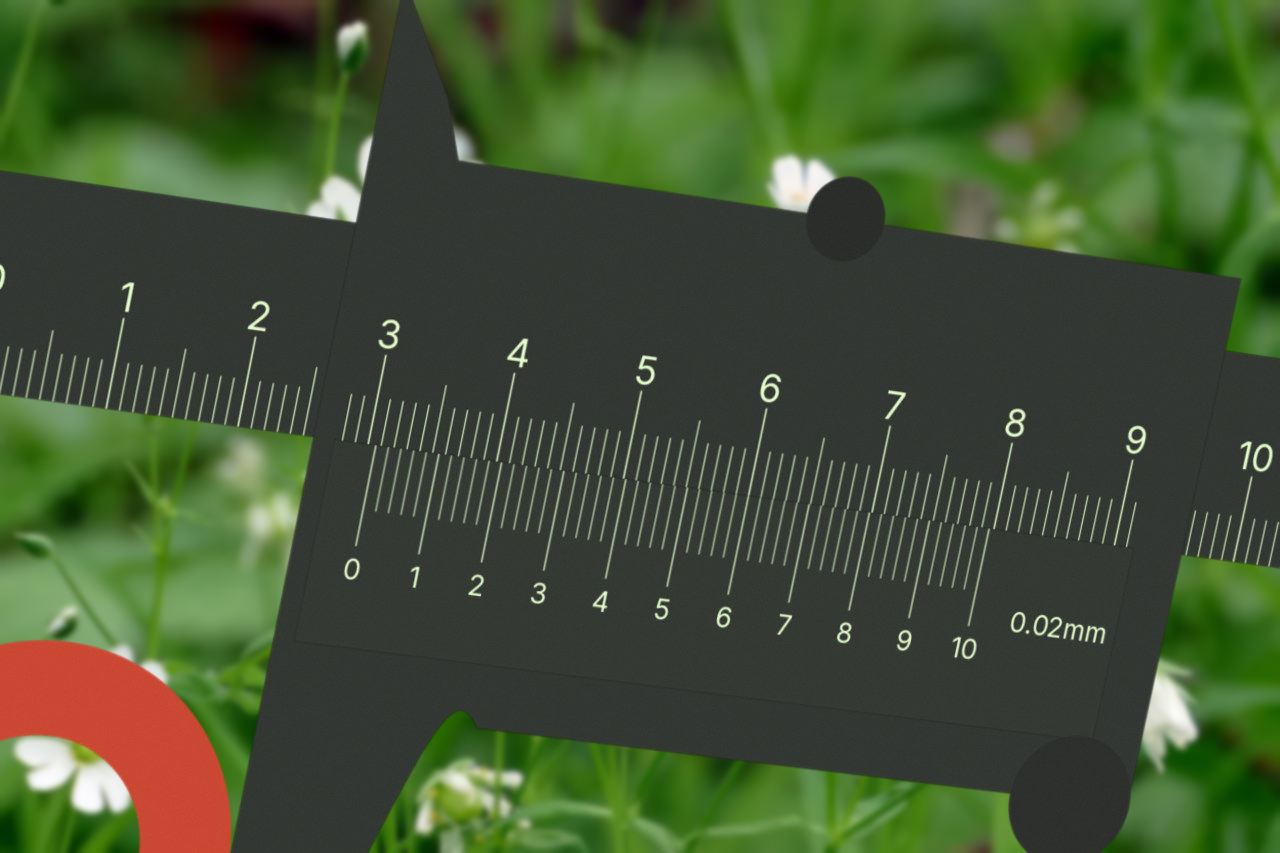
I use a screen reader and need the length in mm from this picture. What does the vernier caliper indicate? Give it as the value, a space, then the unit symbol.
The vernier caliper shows 30.6 mm
